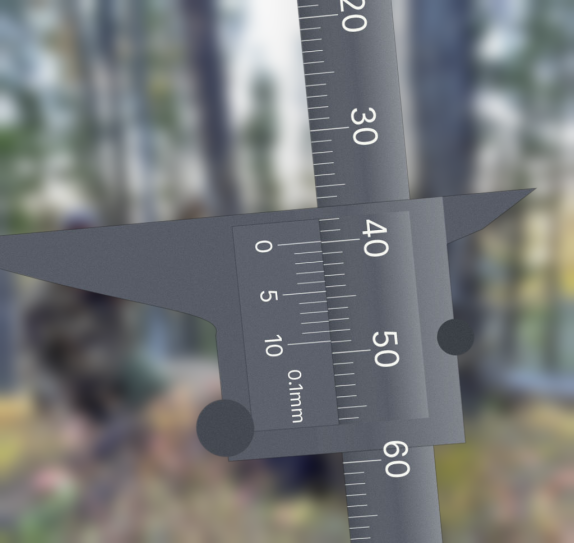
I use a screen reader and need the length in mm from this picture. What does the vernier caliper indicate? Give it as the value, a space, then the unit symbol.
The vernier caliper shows 39.9 mm
